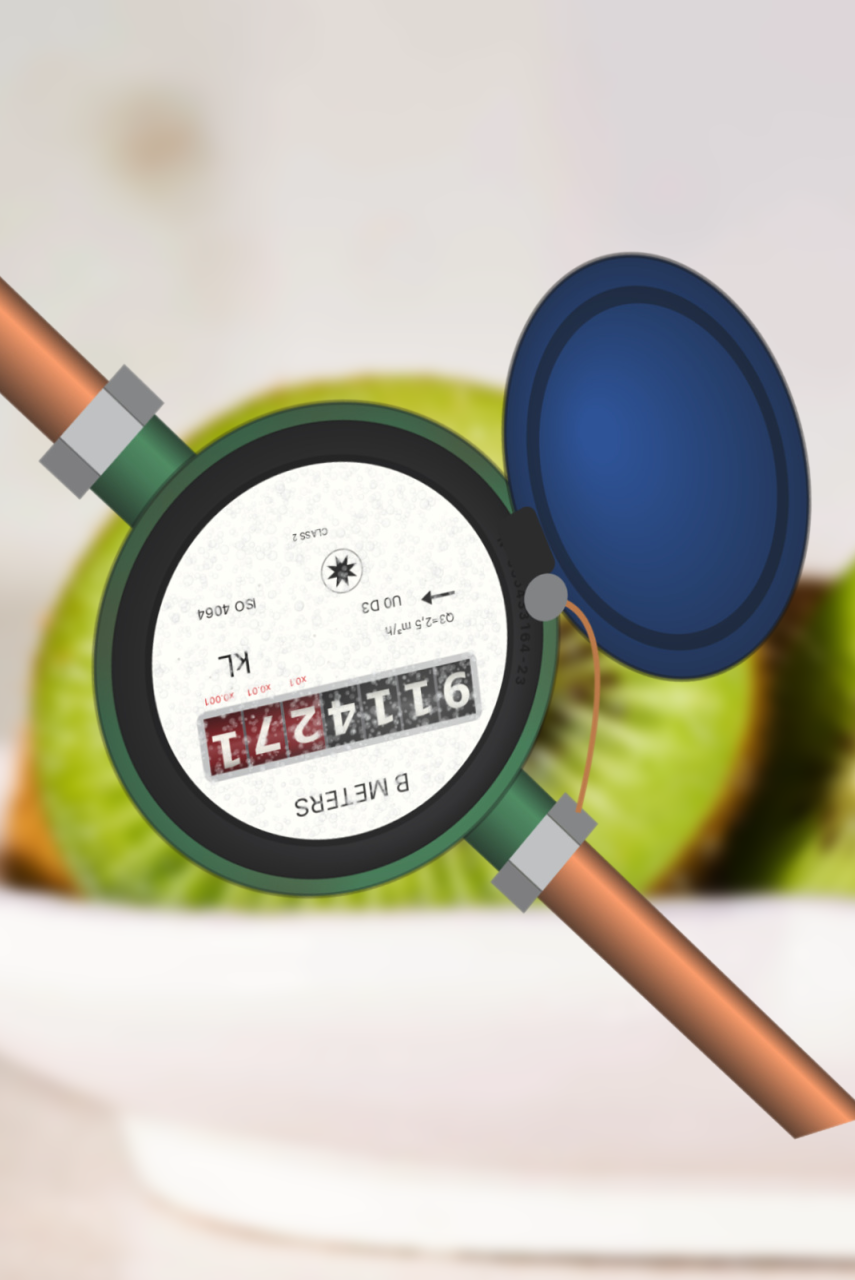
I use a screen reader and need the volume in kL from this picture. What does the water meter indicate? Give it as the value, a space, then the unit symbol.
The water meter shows 9114.271 kL
